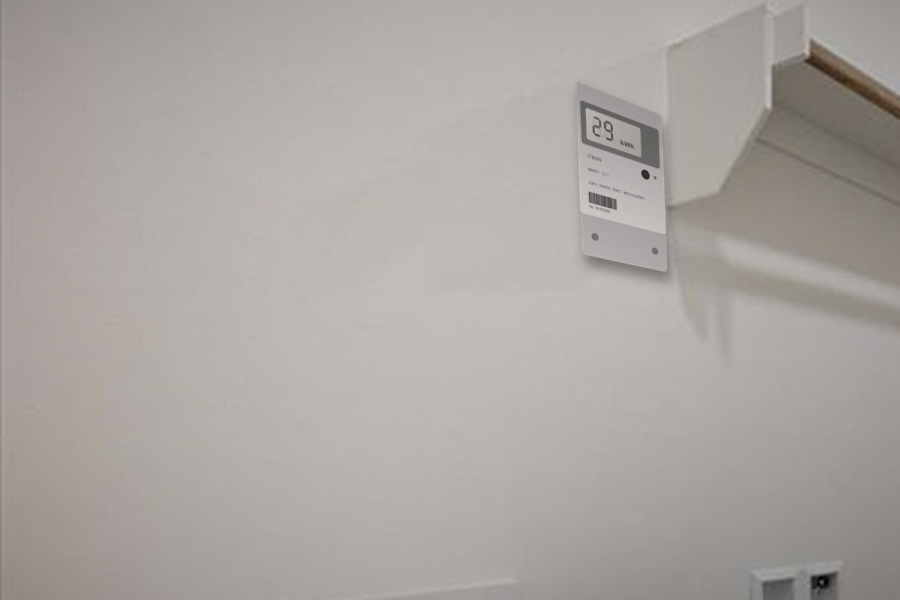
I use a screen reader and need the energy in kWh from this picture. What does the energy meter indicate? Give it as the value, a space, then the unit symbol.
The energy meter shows 29 kWh
